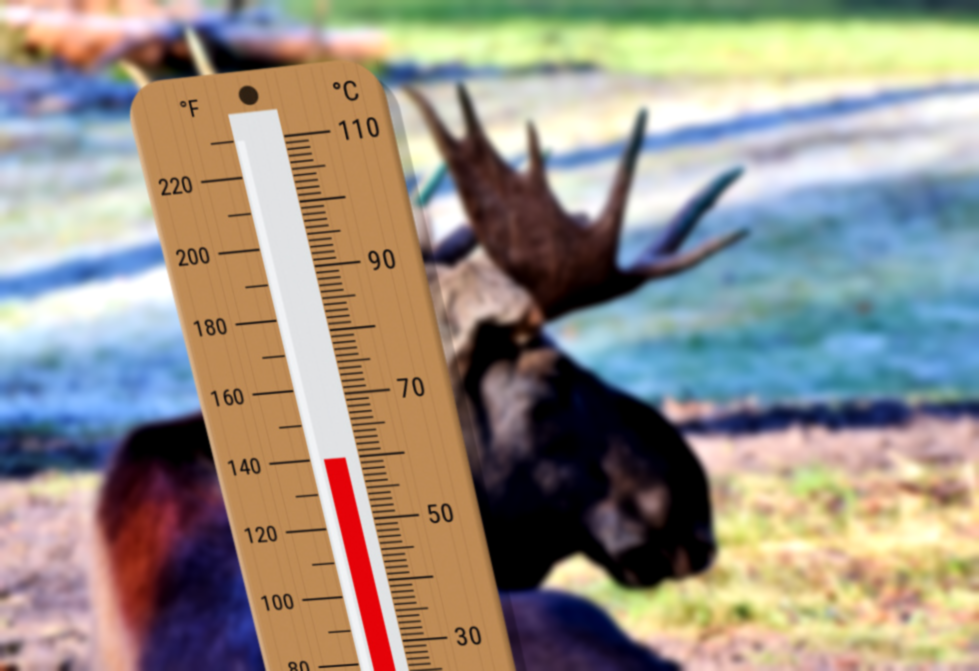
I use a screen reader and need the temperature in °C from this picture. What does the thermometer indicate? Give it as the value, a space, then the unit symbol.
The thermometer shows 60 °C
